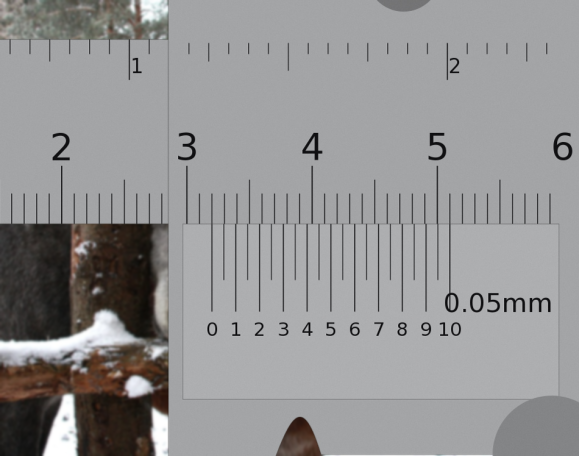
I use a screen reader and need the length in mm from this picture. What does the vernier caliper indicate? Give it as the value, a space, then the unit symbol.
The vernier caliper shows 32.0 mm
